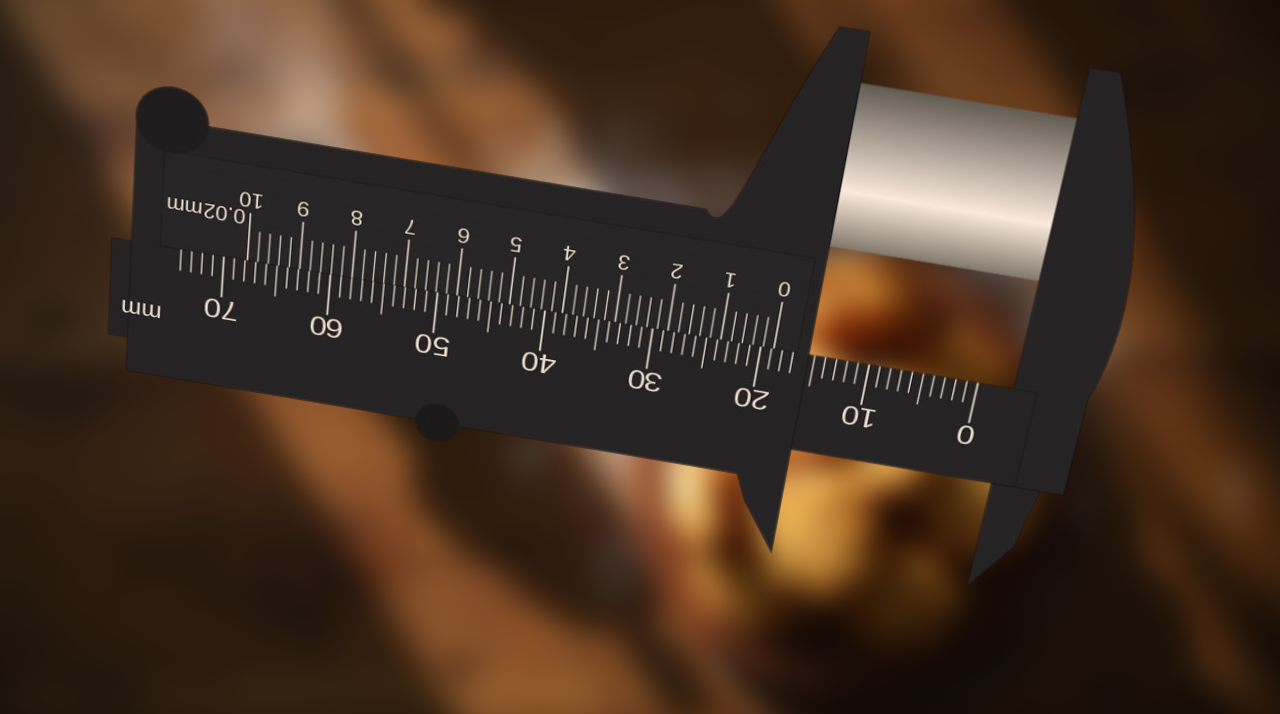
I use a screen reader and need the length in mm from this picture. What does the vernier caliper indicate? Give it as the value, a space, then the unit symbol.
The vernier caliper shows 18.8 mm
